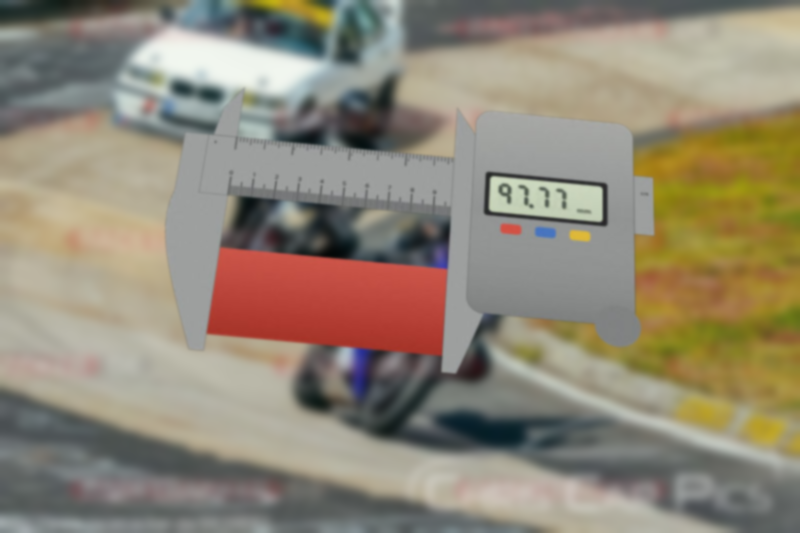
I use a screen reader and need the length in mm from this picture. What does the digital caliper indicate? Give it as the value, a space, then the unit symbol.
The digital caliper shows 97.77 mm
